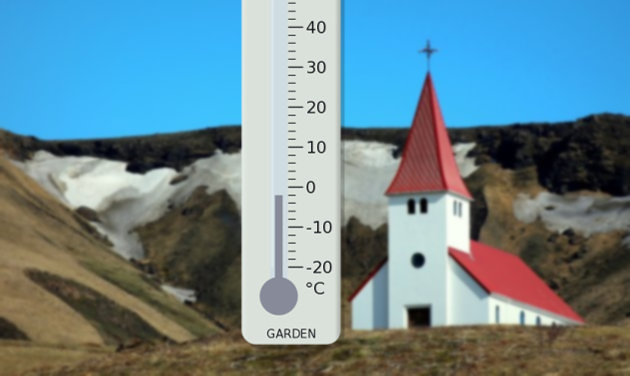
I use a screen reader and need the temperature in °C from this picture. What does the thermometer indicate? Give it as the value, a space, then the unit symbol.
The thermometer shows -2 °C
